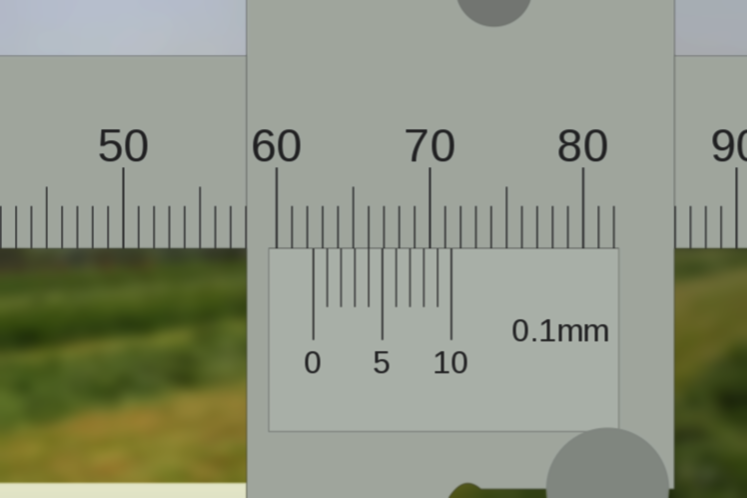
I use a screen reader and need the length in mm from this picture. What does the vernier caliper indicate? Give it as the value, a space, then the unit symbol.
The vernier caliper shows 62.4 mm
